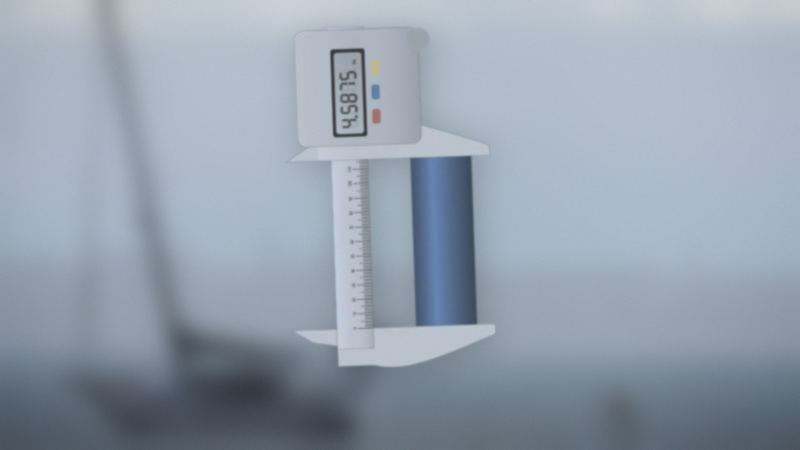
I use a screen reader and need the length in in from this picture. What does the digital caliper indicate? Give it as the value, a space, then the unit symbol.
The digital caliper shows 4.5875 in
